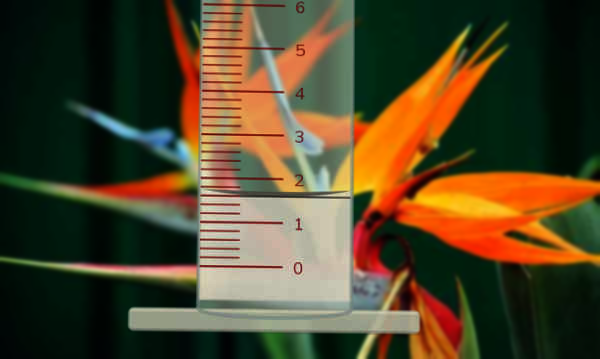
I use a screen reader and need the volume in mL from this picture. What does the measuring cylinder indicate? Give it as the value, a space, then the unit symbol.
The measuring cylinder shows 1.6 mL
